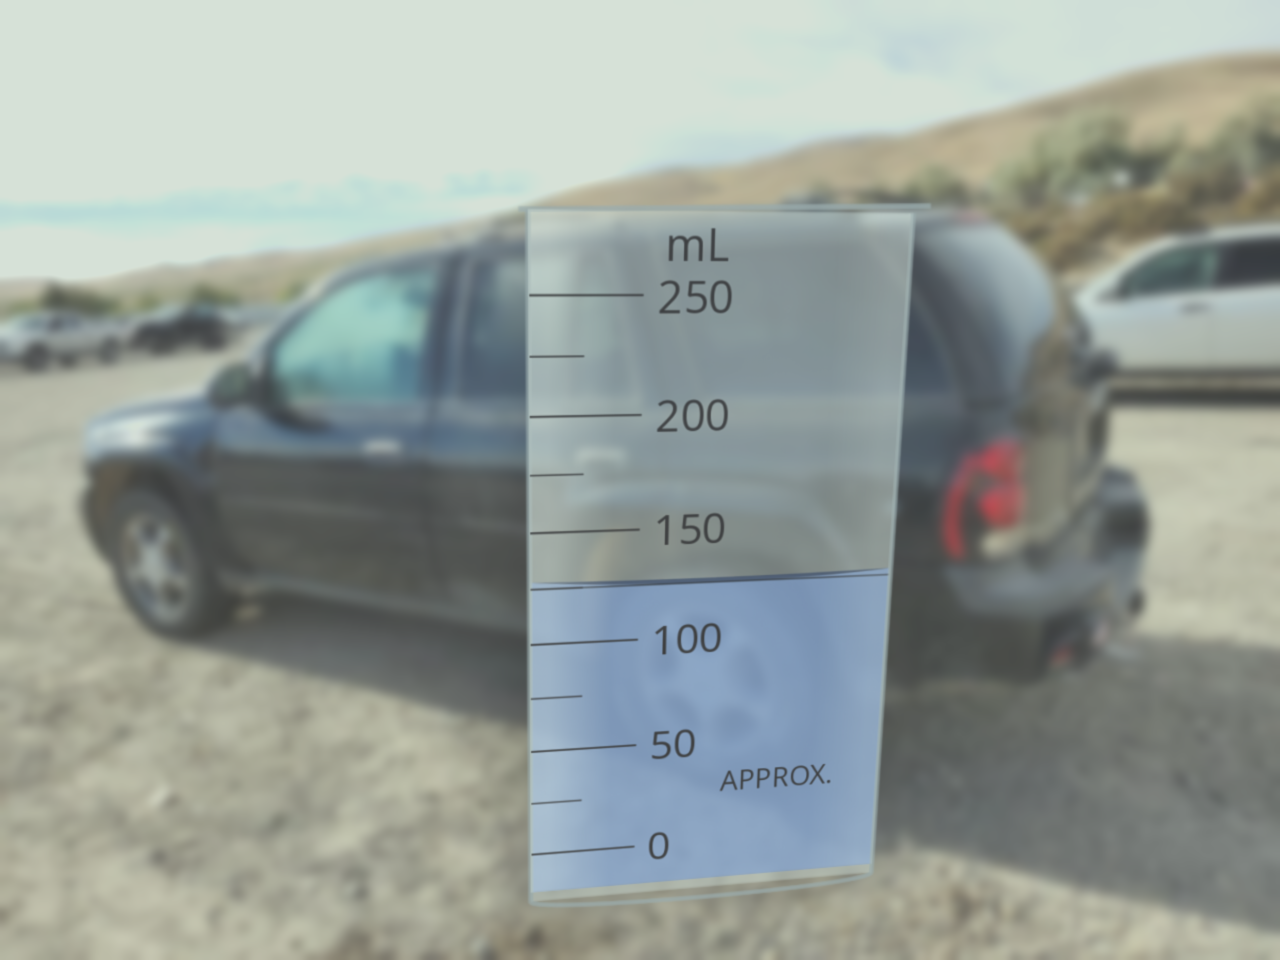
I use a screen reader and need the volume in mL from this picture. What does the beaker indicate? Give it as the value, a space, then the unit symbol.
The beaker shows 125 mL
